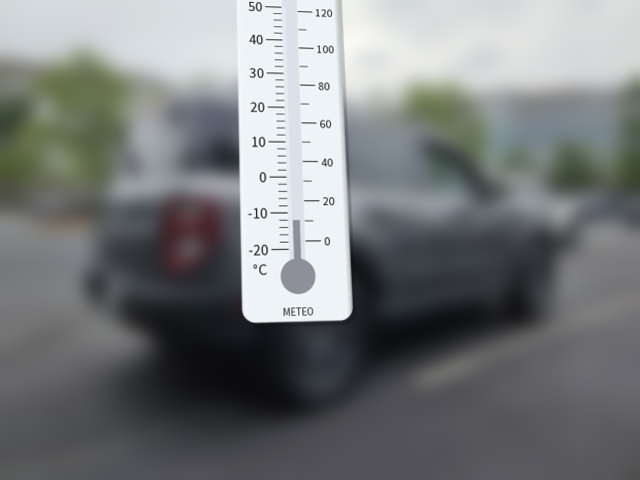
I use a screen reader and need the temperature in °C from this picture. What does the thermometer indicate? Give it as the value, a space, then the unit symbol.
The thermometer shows -12 °C
